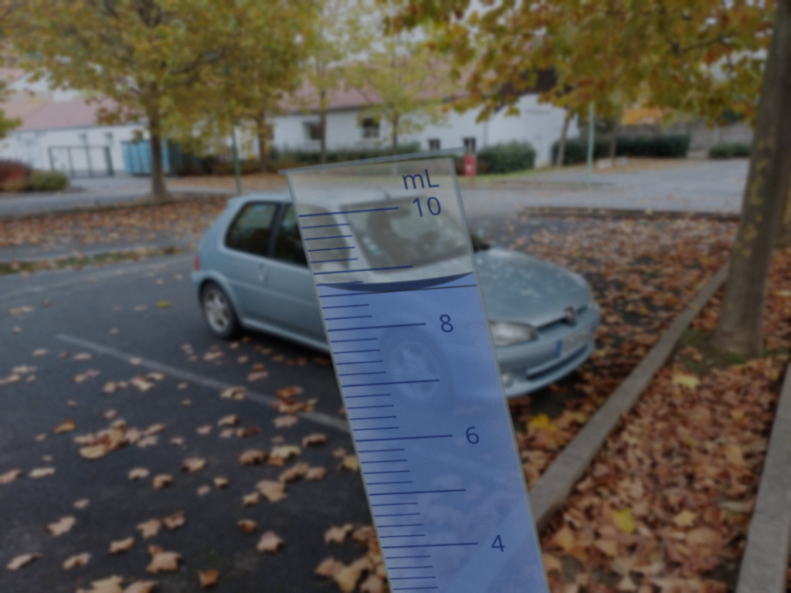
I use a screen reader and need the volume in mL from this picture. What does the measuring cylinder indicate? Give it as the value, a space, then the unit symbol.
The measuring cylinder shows 8.6 mL
